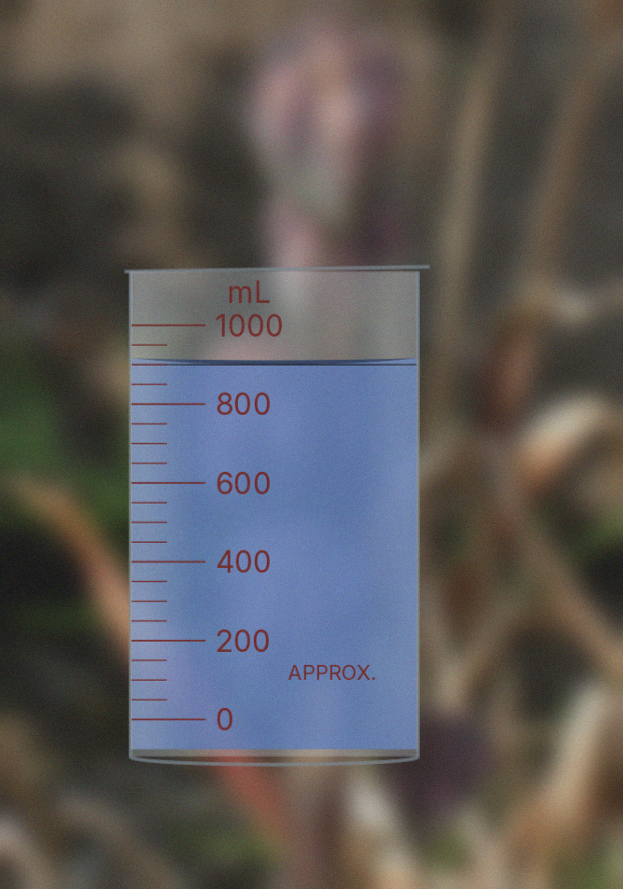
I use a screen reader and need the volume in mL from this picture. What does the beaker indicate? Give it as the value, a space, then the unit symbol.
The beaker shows 900 mL
